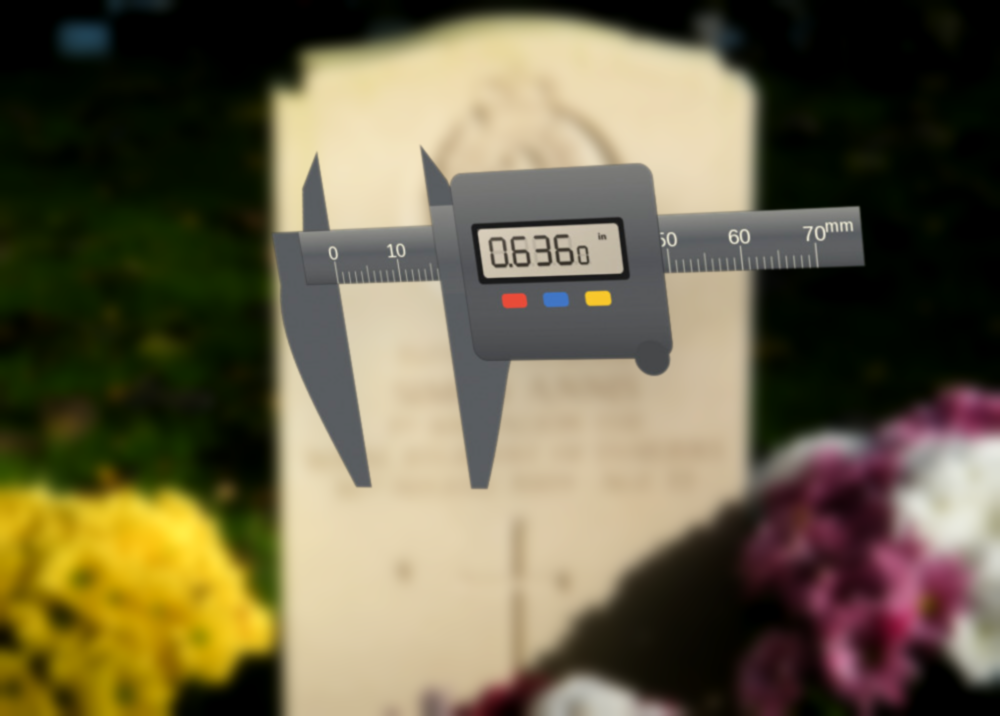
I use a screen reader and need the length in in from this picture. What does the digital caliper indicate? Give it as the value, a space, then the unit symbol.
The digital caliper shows 0.6360 in
